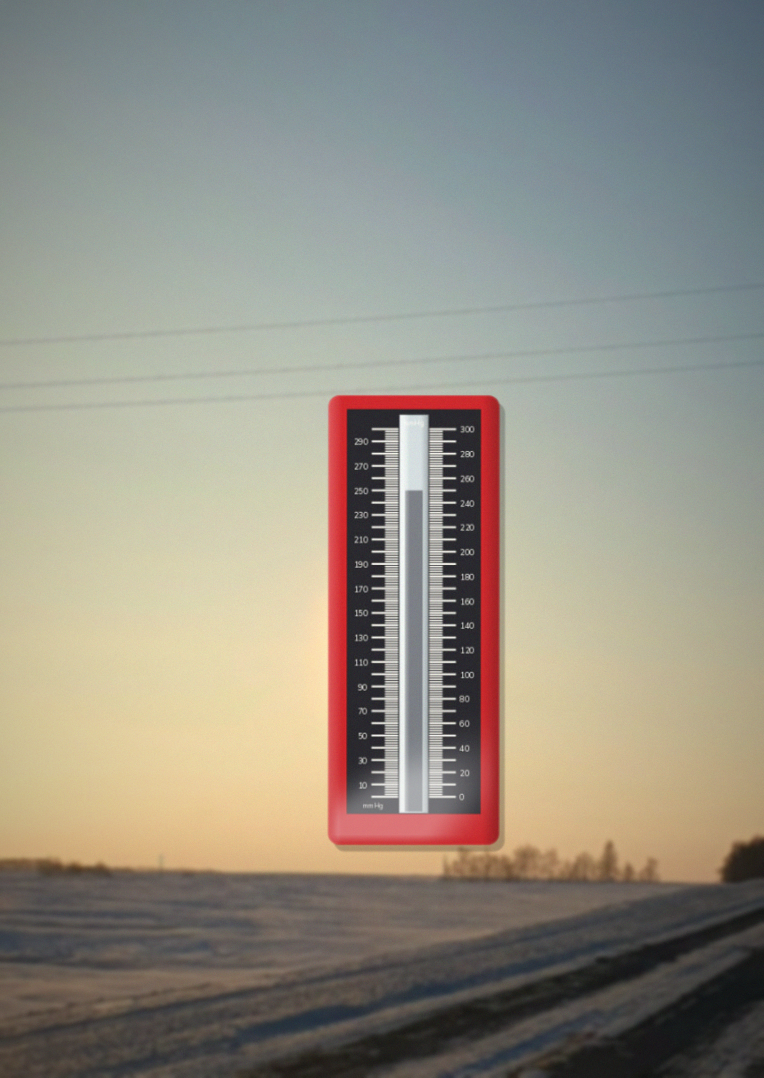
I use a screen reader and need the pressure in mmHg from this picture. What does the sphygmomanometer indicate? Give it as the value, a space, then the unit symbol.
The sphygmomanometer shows 250 mmHg
